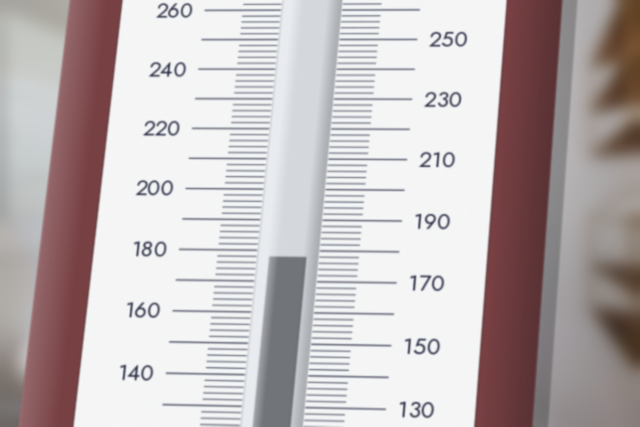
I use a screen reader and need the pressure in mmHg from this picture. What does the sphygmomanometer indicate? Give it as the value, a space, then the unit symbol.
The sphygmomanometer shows 178 mmHg
